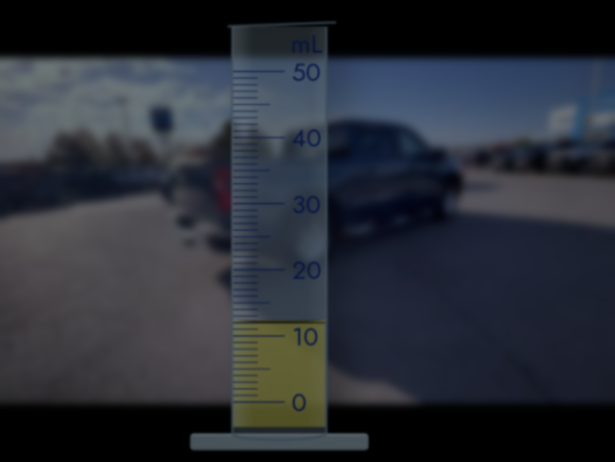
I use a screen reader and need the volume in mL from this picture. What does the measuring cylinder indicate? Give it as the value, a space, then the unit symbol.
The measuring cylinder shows 12 mL
